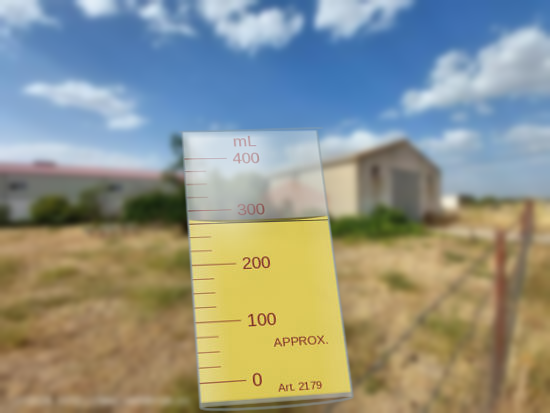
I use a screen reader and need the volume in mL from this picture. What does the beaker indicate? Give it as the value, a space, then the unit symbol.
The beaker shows 275 mL
